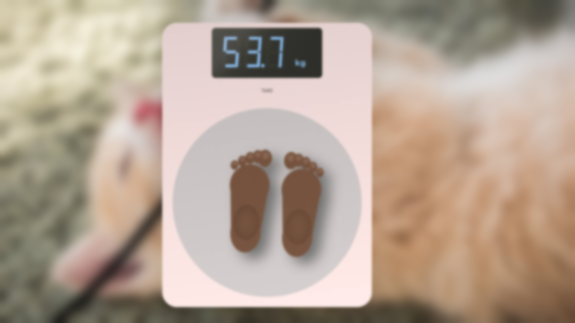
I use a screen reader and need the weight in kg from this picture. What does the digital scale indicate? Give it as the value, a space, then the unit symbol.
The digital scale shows 53.7 kg
